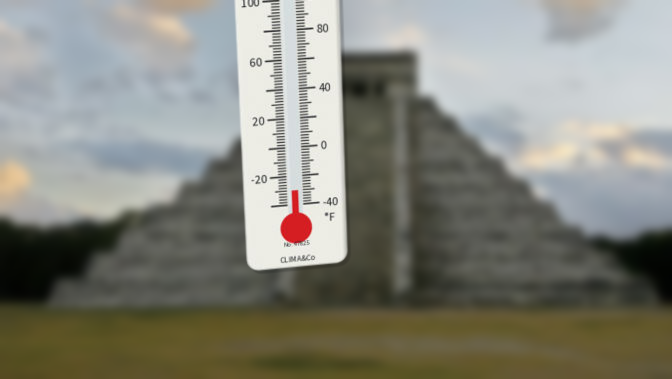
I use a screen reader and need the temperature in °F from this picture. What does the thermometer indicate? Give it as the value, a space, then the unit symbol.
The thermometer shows -30 °F
